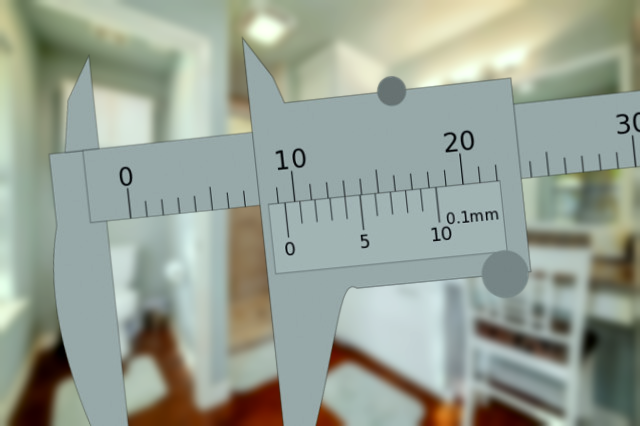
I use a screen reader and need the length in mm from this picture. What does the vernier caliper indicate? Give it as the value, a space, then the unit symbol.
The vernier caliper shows 9.4 mm
